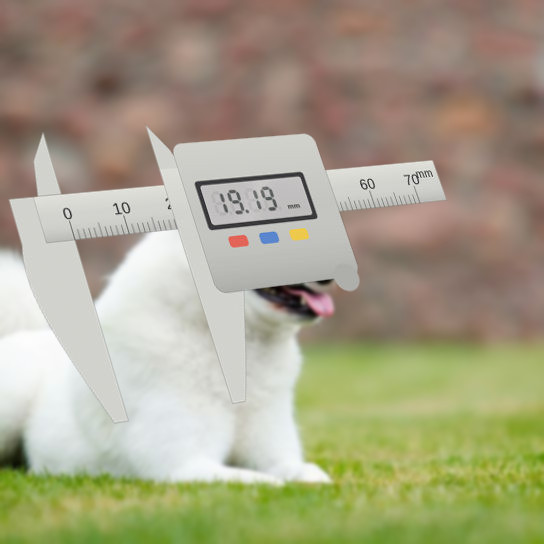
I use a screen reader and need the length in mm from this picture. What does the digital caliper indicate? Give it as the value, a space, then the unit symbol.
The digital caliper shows 19.19 mm
